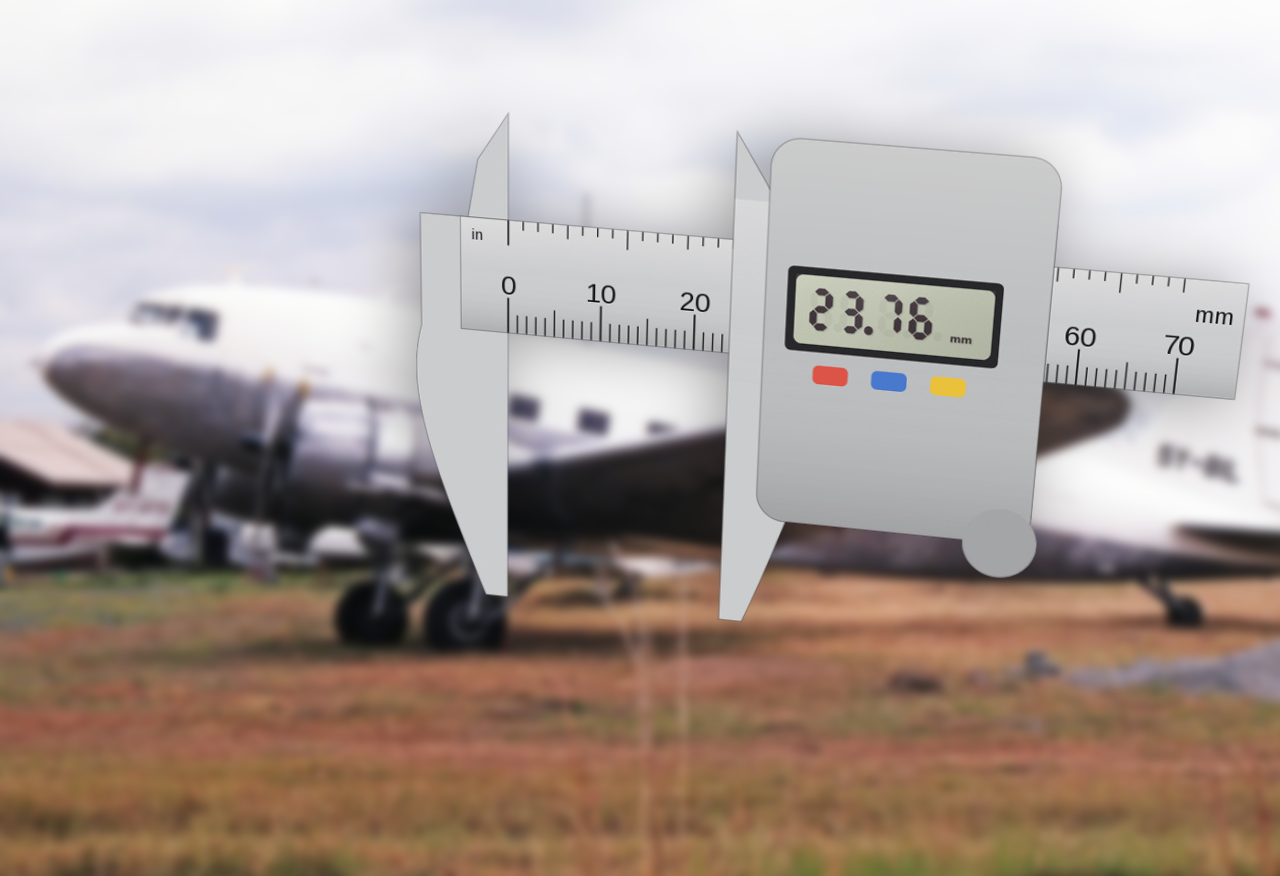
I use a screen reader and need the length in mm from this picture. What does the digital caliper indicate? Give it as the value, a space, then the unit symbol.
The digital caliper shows 23.76 mm
